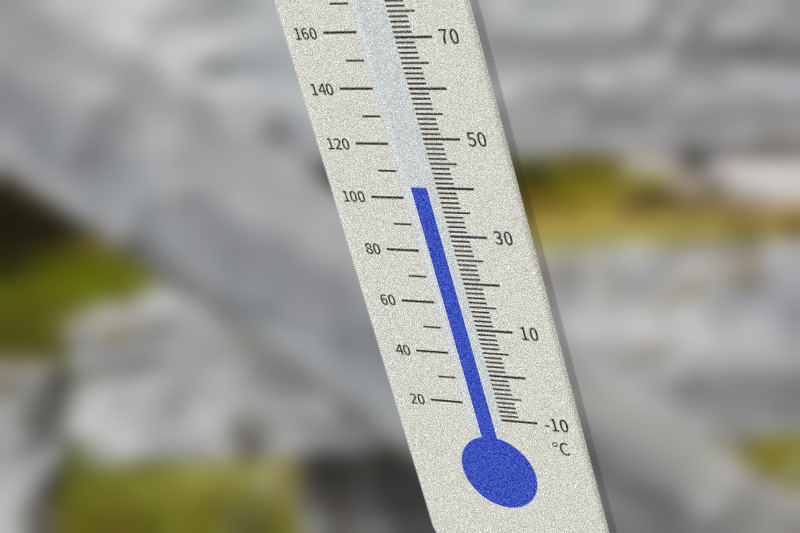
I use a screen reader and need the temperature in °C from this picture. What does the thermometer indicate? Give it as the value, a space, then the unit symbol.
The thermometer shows 40 °C
